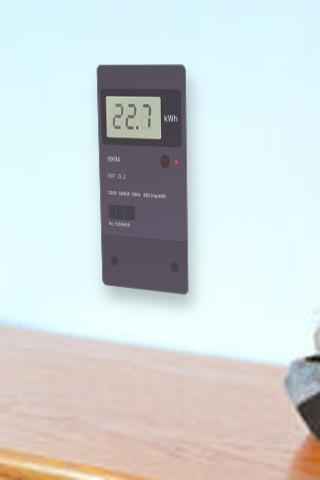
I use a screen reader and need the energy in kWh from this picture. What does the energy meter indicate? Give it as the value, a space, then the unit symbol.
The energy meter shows 22.7 kWh
